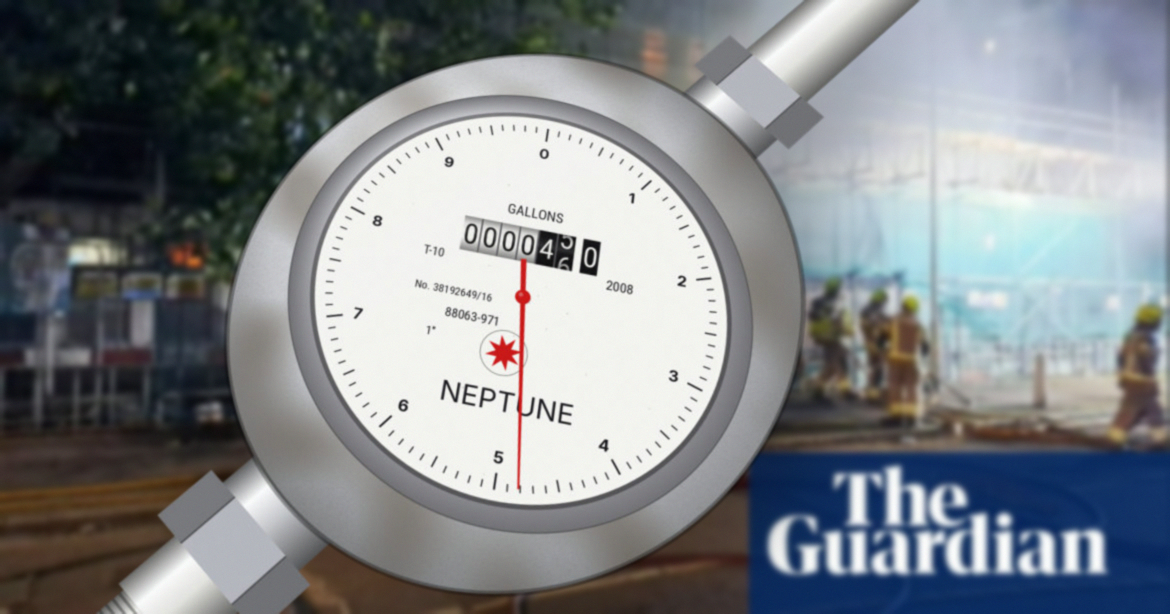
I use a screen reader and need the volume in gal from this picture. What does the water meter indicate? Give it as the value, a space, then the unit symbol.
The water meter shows 454.8 gal
